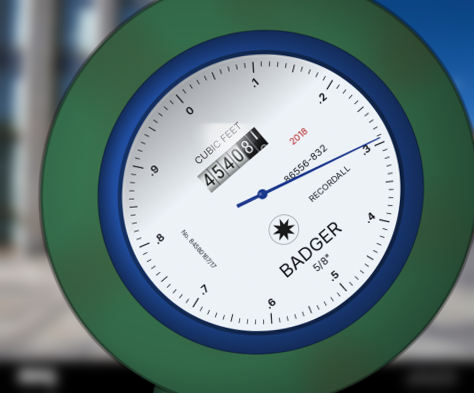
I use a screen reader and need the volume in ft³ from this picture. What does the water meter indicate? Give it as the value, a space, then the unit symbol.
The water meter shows 454081.29 ft³
